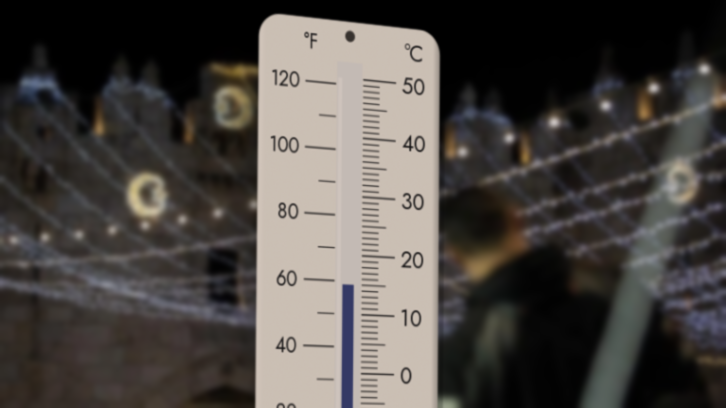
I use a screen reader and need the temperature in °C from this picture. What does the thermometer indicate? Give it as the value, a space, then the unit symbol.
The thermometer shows 15 °C
